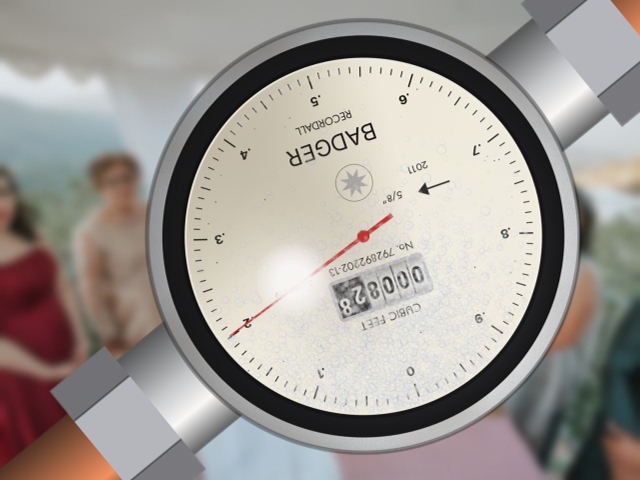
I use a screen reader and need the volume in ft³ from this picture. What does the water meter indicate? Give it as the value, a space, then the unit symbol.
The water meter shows 828.20 ft³
